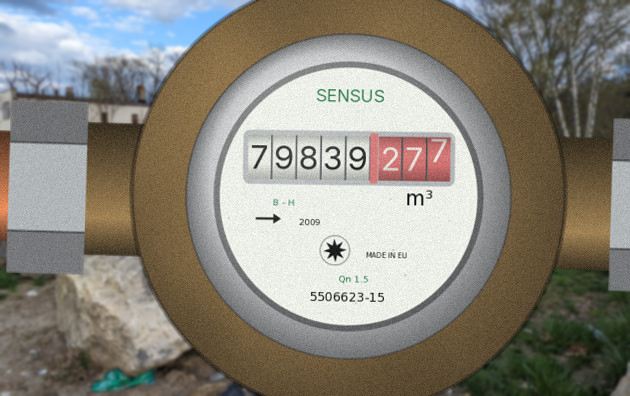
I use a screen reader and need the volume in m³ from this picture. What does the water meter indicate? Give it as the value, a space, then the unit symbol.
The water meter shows 79839.277 m³
